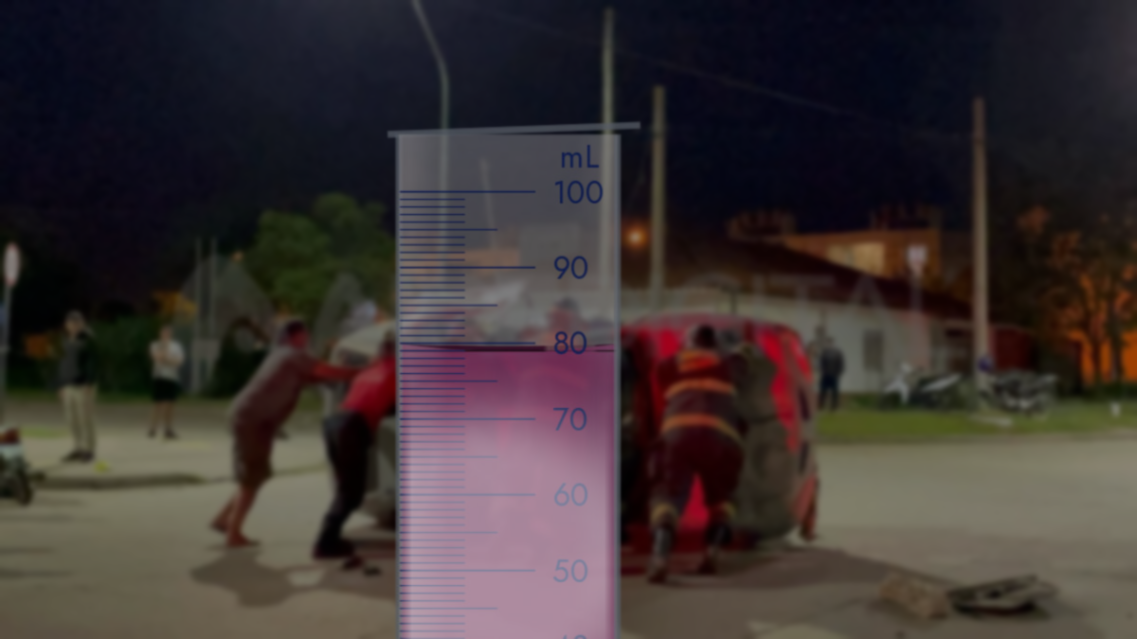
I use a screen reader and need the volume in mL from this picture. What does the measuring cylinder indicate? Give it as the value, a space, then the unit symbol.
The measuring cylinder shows 79 mL
